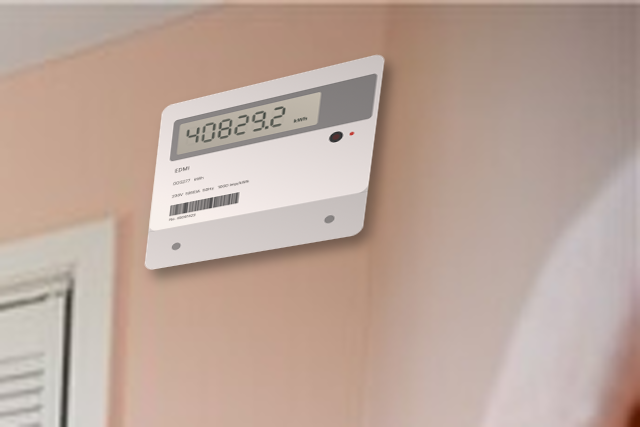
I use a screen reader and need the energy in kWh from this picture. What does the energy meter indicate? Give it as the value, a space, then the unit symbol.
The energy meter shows 40829.2 kWh
